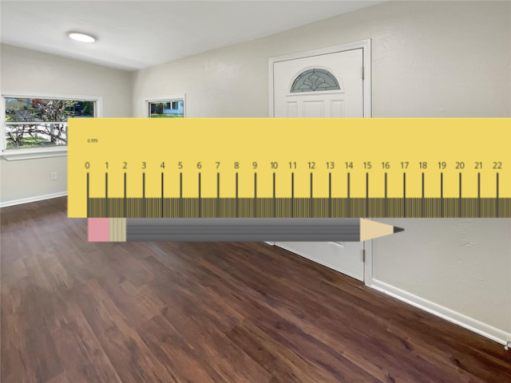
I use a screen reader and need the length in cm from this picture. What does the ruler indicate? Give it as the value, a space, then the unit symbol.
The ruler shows 17 cm
